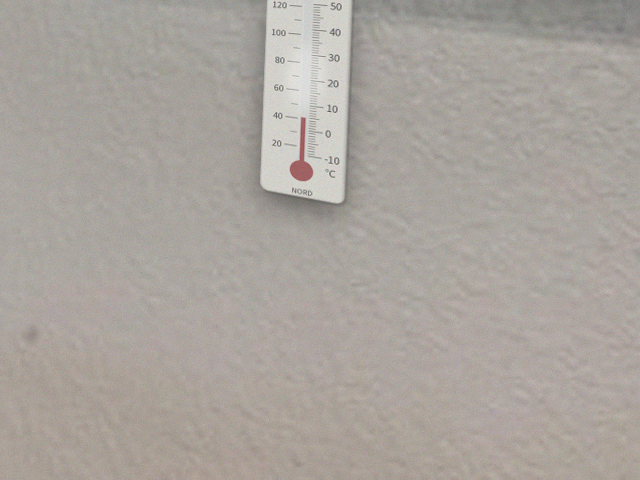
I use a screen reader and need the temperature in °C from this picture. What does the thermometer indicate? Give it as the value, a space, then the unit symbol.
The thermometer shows 5 °C
